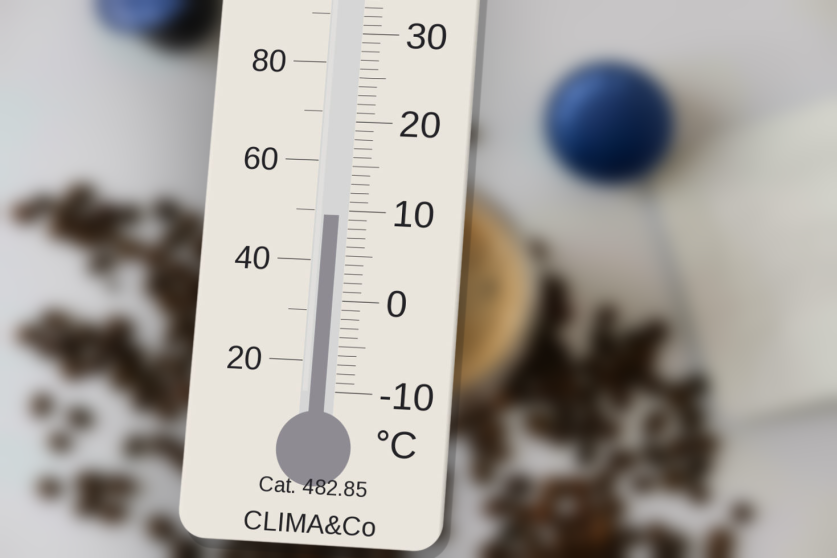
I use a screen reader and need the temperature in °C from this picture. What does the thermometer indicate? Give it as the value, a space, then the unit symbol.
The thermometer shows 9.5 °C
